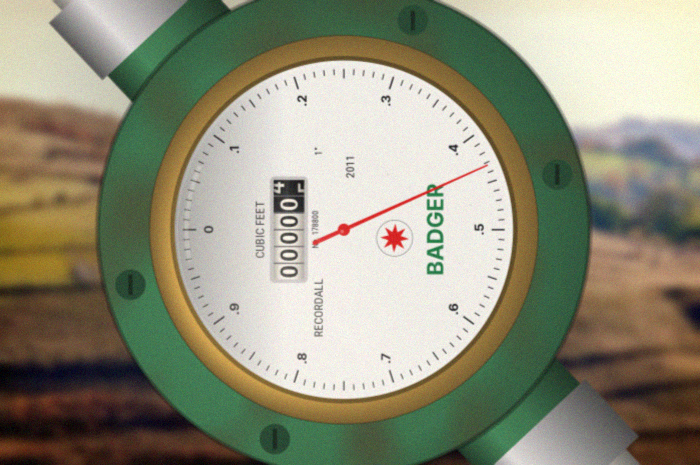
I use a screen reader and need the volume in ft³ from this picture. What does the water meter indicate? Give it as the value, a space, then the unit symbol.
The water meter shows 4.43 ft³
